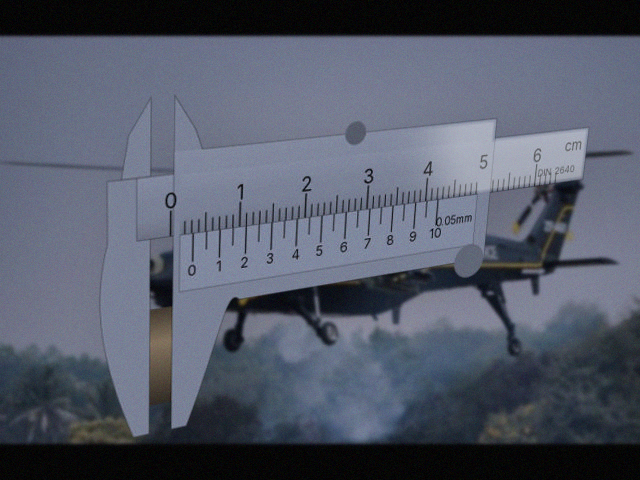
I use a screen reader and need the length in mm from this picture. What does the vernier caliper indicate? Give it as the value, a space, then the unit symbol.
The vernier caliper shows 3.2 mm
